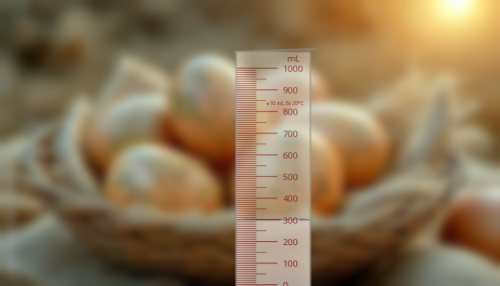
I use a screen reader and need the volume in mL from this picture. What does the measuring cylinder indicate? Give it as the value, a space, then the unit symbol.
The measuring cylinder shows 300 mL
